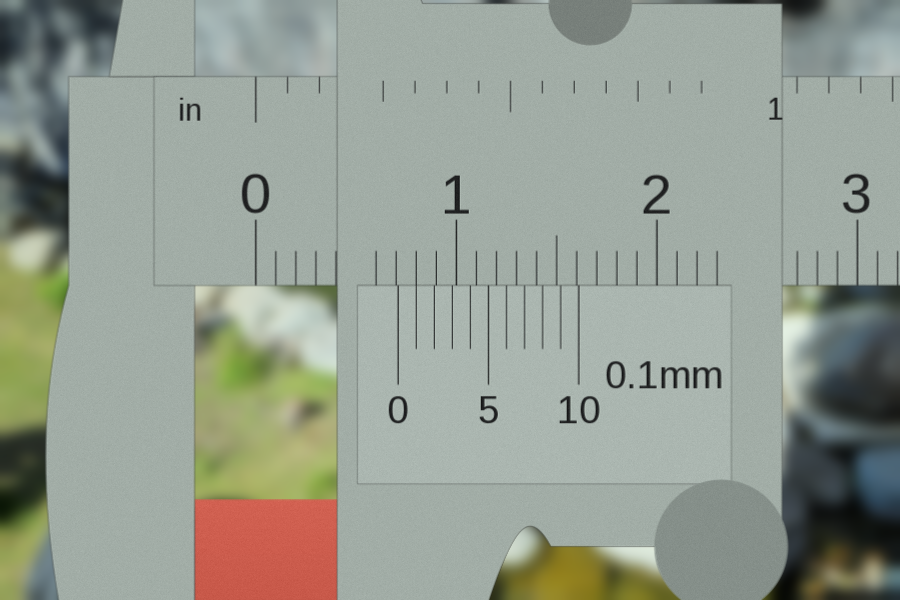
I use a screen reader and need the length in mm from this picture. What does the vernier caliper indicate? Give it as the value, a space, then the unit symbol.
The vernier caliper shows 7.1 mm
